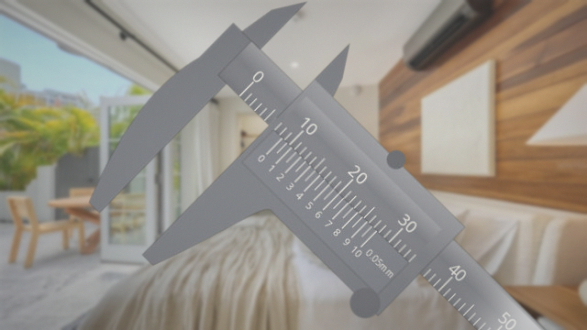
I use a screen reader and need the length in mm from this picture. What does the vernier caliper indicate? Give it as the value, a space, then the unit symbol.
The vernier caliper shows 8.6 mm
